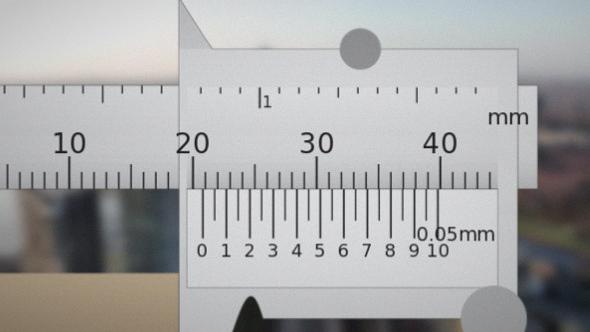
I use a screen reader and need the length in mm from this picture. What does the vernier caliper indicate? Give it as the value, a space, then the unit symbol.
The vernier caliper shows 20.8 mm
